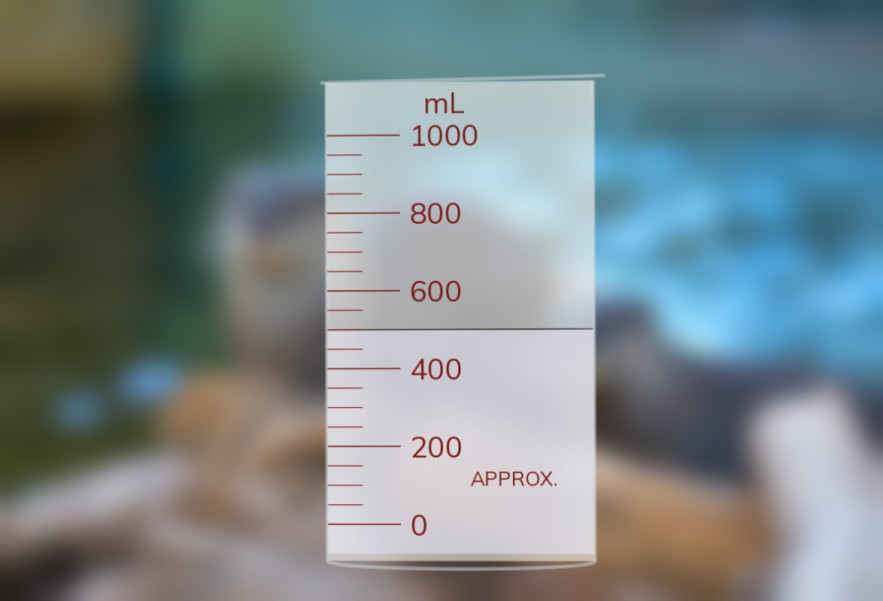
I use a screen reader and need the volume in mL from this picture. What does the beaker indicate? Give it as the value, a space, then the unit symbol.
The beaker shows 500 mL
